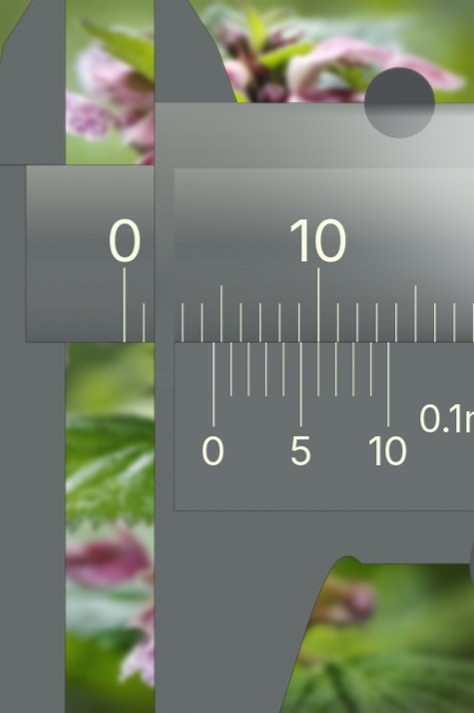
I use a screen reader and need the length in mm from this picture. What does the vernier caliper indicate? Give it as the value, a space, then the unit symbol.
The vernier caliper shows 4.6 mm
